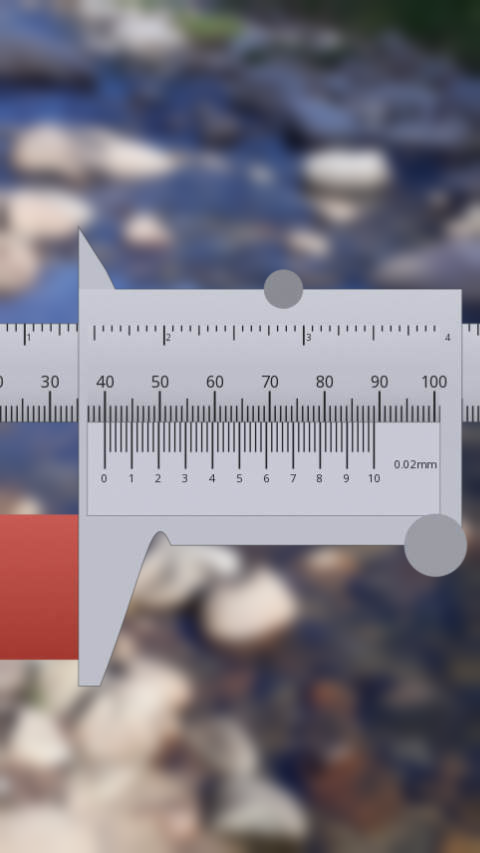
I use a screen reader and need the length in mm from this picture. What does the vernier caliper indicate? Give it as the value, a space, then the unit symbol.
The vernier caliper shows 40.0 mm
